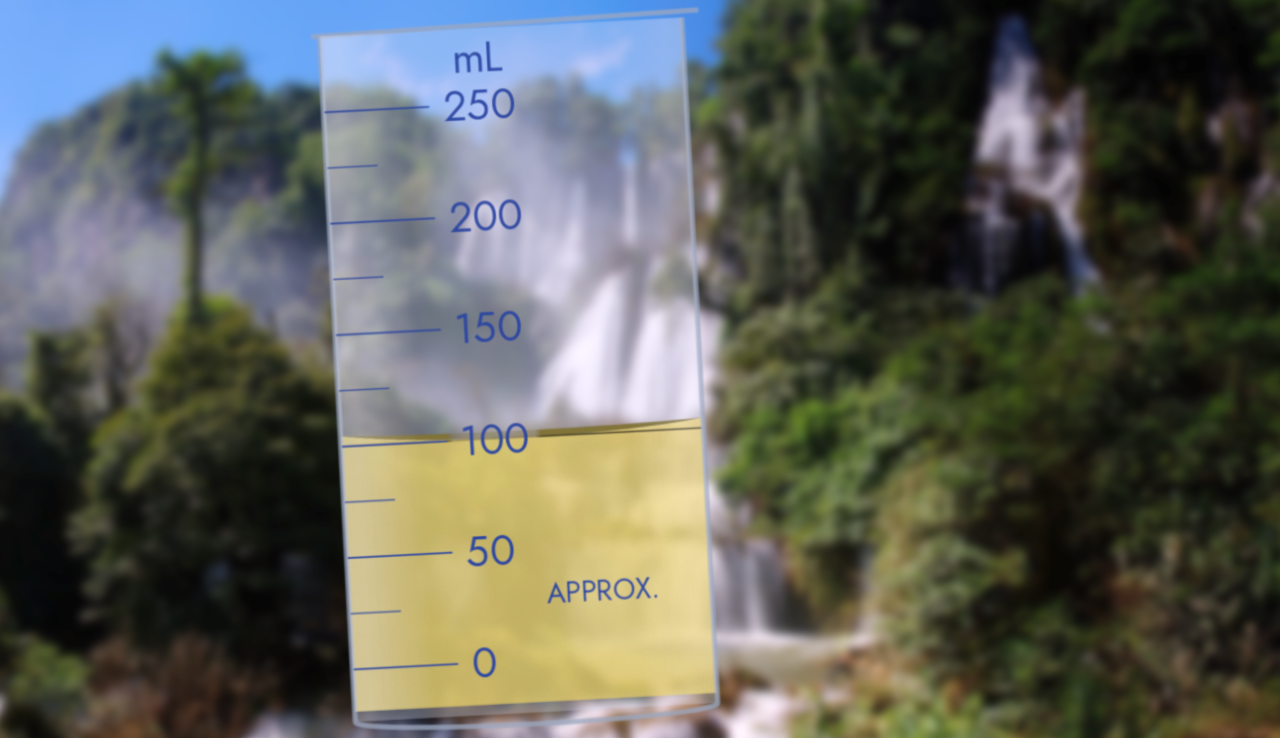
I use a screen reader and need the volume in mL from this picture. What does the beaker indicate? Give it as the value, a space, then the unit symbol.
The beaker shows 100 mL
